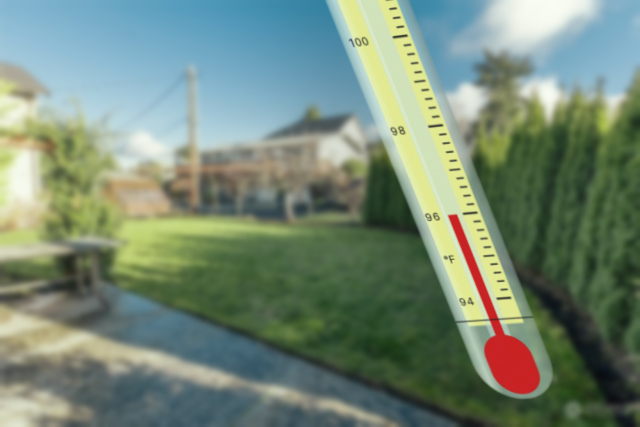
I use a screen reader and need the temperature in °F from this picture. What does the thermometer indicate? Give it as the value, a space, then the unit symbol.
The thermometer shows 96 °F
